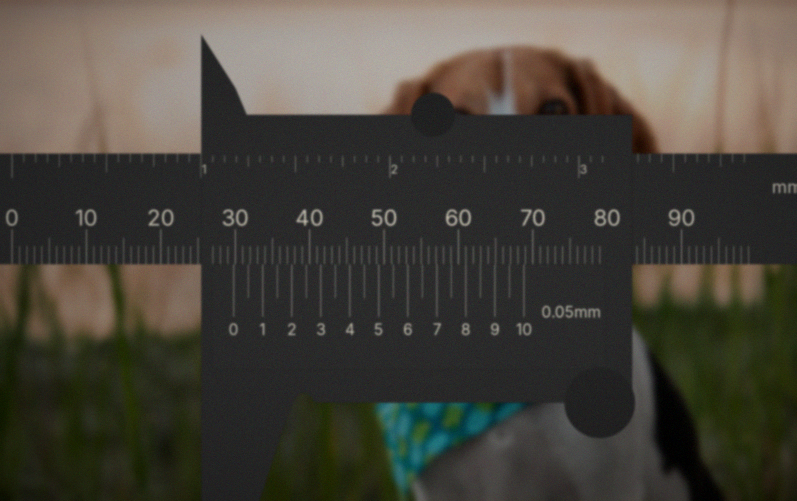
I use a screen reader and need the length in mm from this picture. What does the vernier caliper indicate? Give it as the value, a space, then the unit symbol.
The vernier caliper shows 29.8 mm
